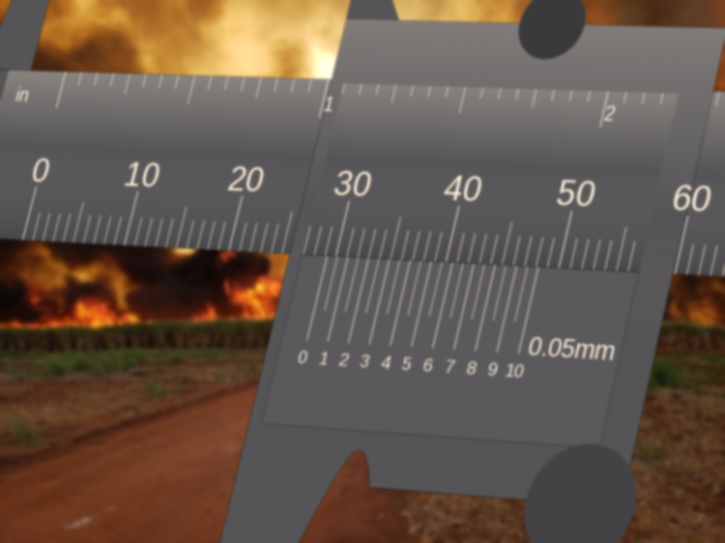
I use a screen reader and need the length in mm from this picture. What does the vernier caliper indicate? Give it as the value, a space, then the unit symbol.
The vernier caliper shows 29.2 mm
